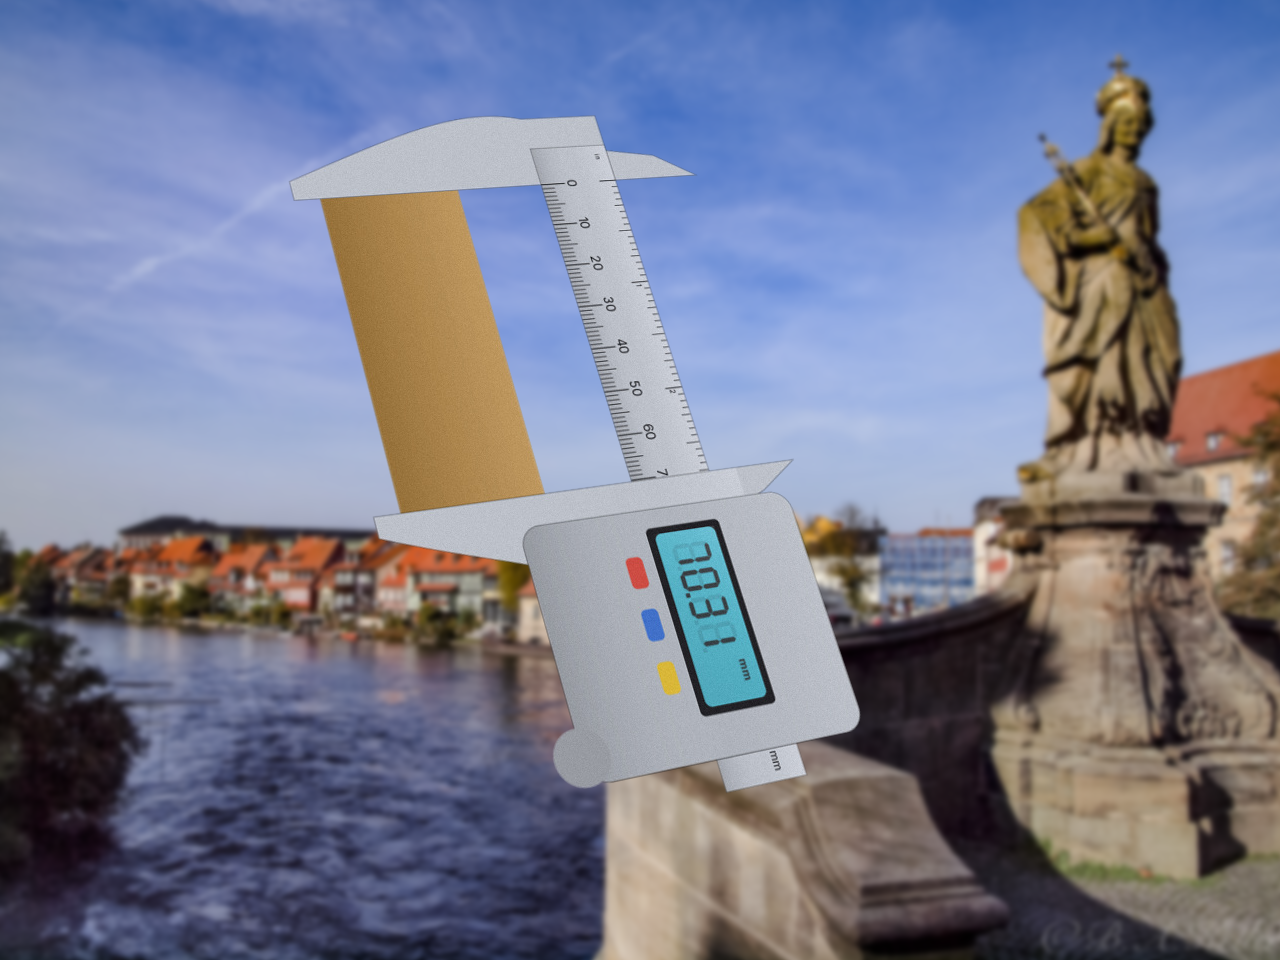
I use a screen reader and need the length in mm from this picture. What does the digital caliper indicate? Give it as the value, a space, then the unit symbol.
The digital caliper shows 70.31 mm
